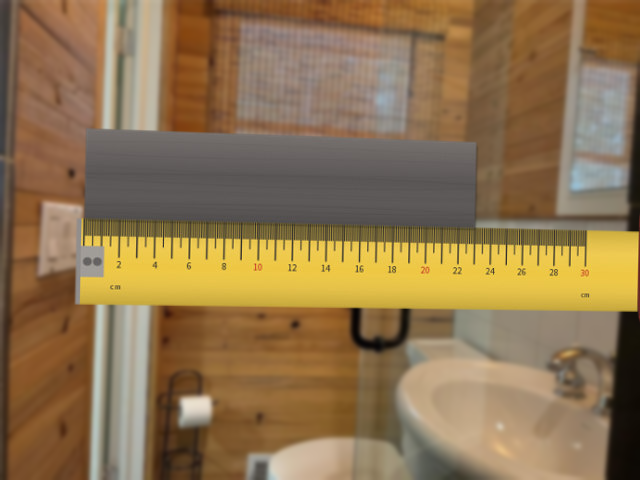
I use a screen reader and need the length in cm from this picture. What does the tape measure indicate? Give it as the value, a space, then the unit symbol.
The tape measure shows 23 cm
